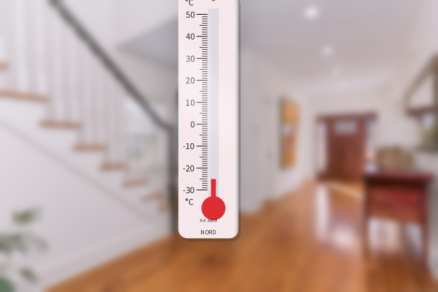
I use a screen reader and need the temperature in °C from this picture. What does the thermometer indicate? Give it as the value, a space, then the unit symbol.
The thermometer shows -25 °C
